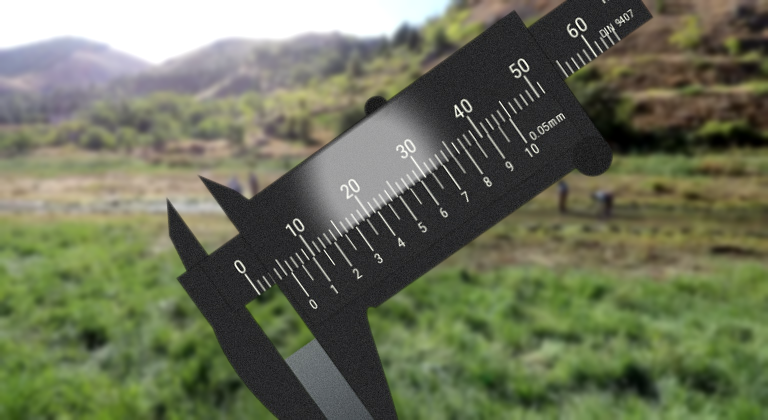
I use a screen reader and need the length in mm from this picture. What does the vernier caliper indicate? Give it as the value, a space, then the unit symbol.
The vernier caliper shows 5.8 mm
